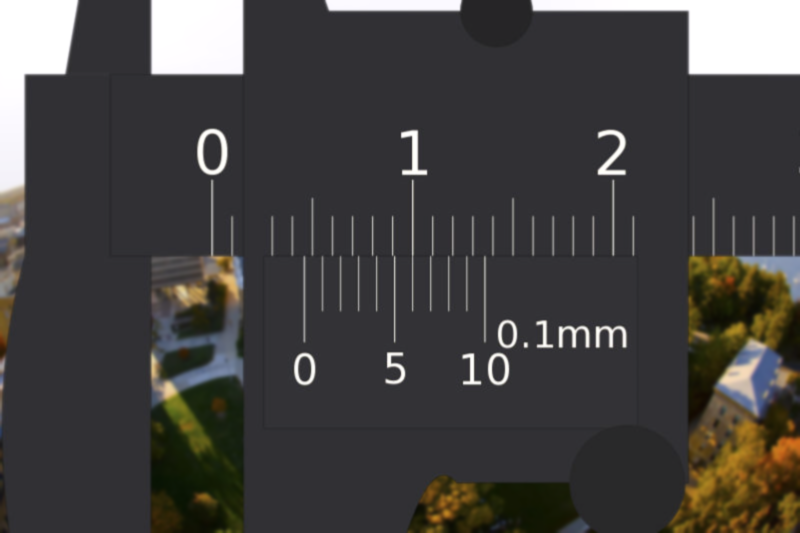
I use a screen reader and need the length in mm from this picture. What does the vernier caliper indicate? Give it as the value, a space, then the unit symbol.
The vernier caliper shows 4.6 mm
